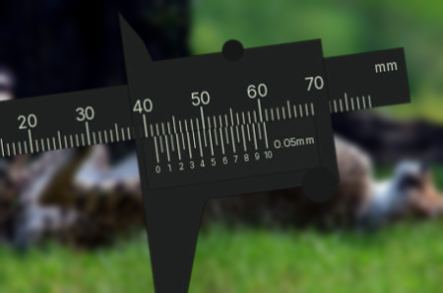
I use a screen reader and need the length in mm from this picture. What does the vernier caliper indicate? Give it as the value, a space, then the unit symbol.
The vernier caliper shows 41.4 mm
